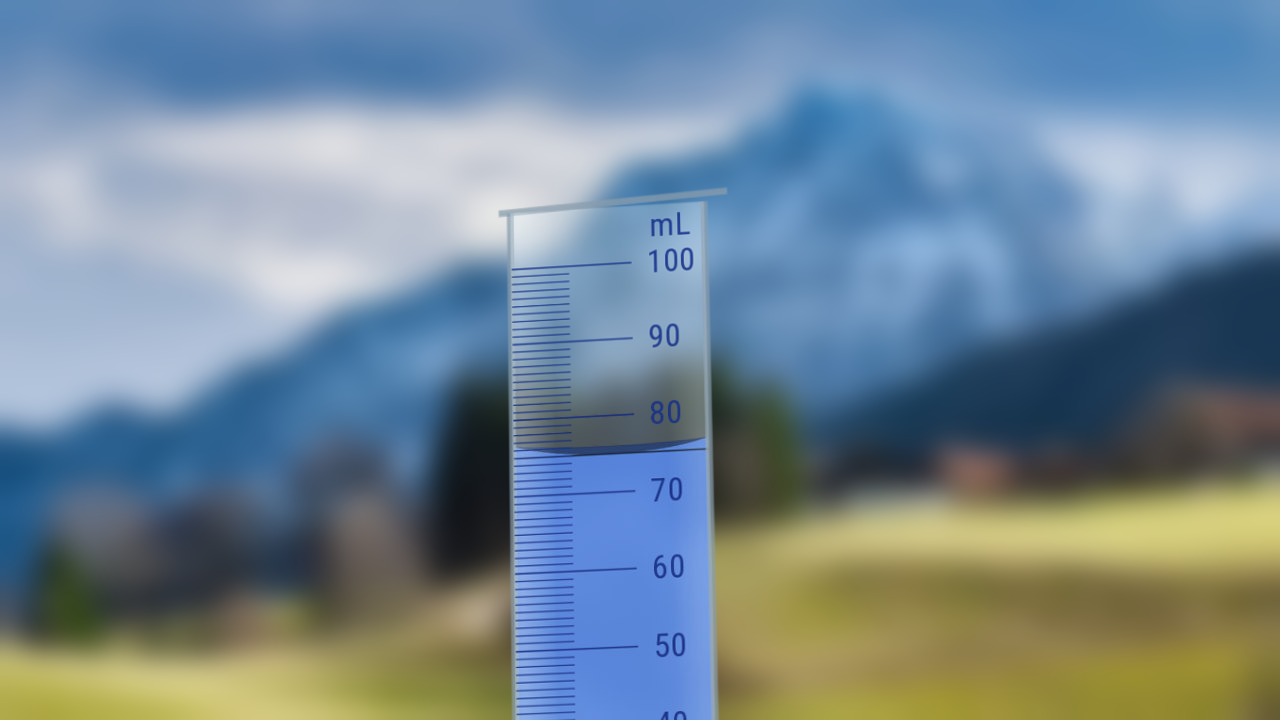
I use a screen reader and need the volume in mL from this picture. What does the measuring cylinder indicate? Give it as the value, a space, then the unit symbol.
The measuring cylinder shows 75 mL
